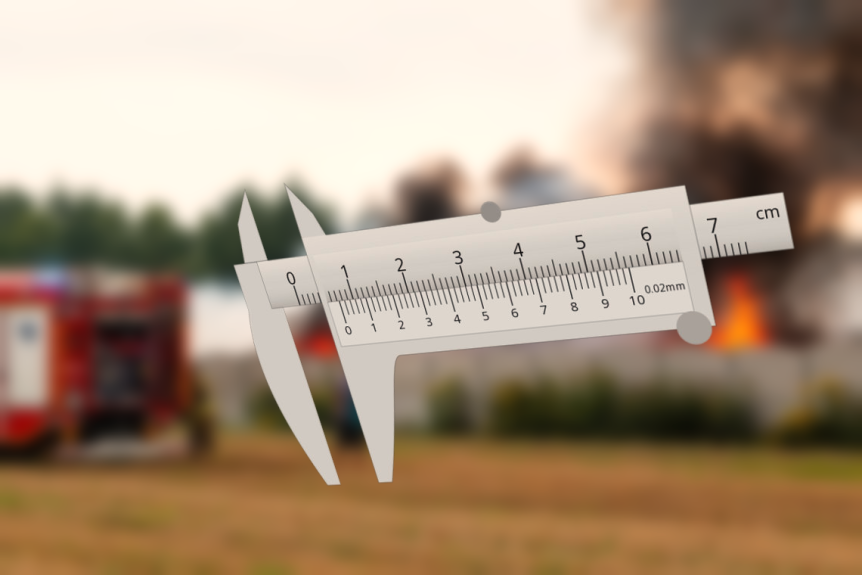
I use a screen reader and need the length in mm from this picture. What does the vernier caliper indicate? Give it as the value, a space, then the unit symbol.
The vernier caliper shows 7.4 mm
